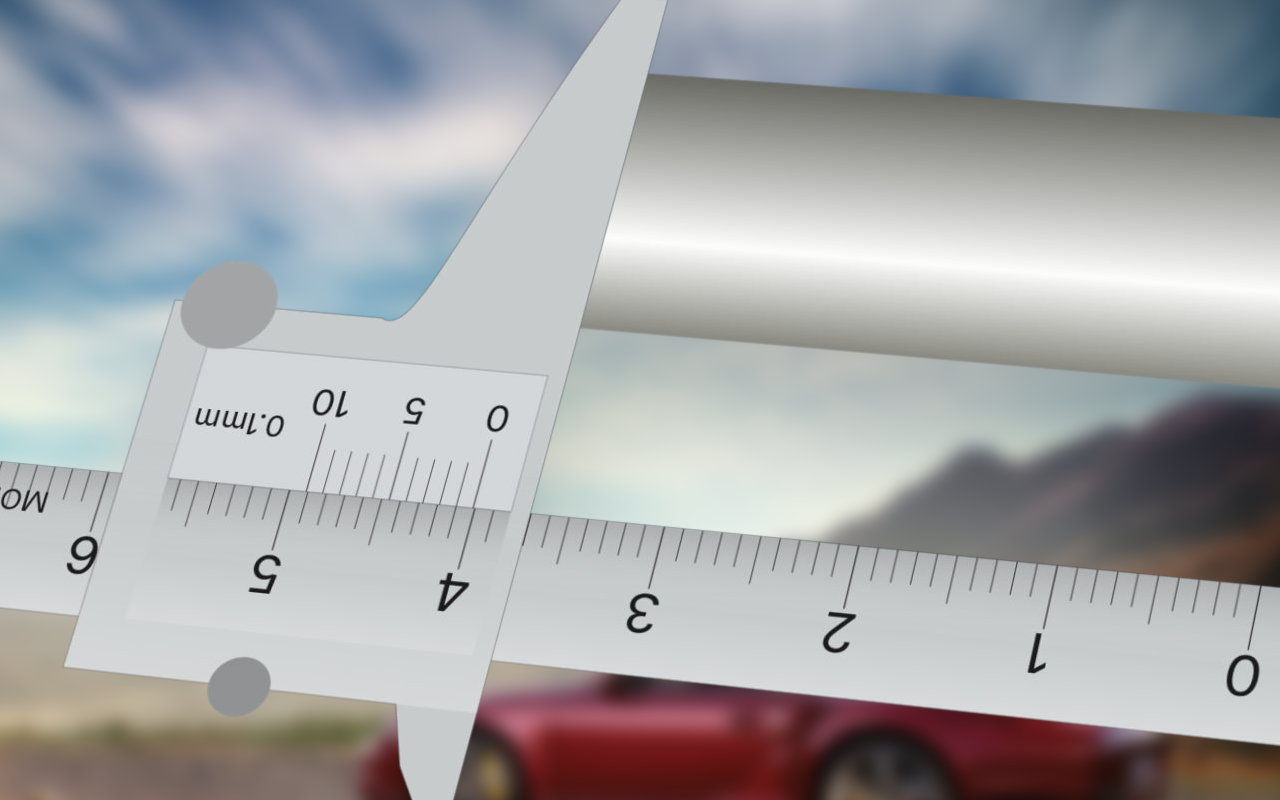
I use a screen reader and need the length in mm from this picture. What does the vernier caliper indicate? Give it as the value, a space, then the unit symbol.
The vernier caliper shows 40.1 mm
